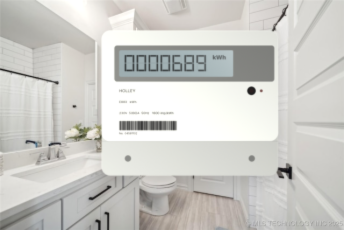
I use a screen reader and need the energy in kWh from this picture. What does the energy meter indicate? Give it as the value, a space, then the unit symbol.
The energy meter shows 689 kWh
